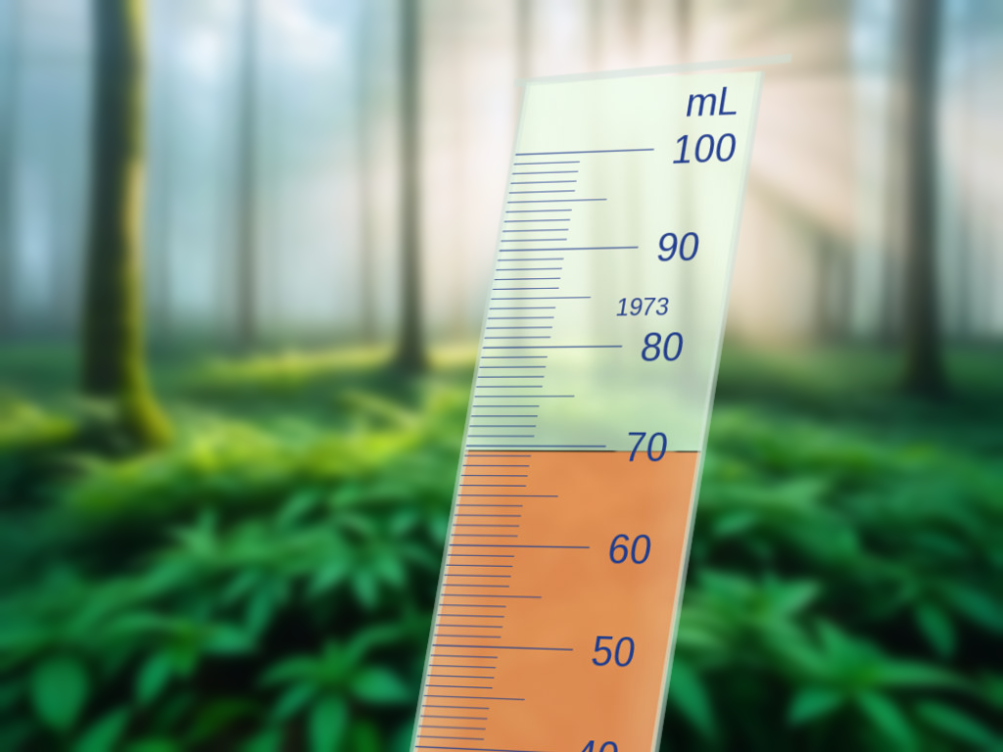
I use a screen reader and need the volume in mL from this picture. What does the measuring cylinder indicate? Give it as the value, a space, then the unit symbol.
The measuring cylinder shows 69.5 mL
